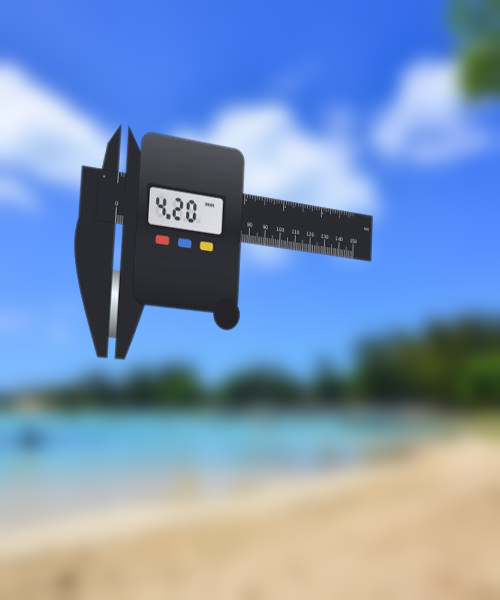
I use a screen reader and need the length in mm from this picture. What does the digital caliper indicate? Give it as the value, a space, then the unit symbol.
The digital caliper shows 4.20 mm
